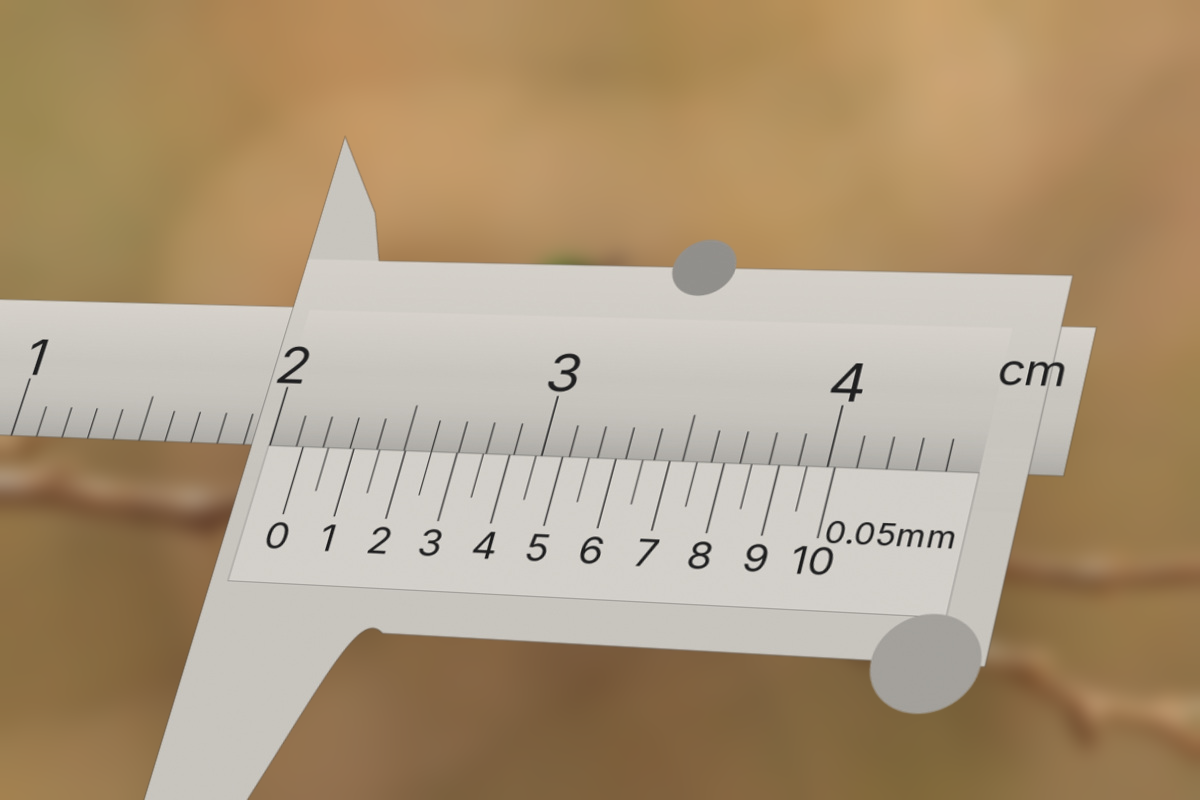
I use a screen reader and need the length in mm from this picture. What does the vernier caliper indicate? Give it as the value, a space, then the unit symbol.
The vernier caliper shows 21.25 mm
